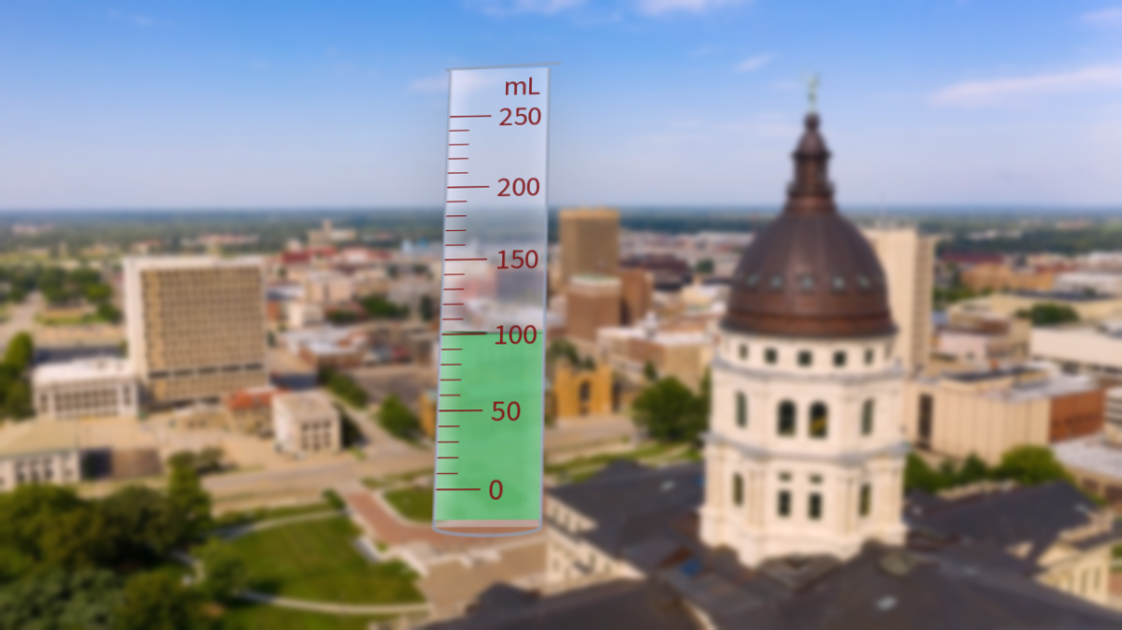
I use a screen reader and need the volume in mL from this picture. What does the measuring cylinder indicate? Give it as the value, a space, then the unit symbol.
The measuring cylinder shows 100 mL
